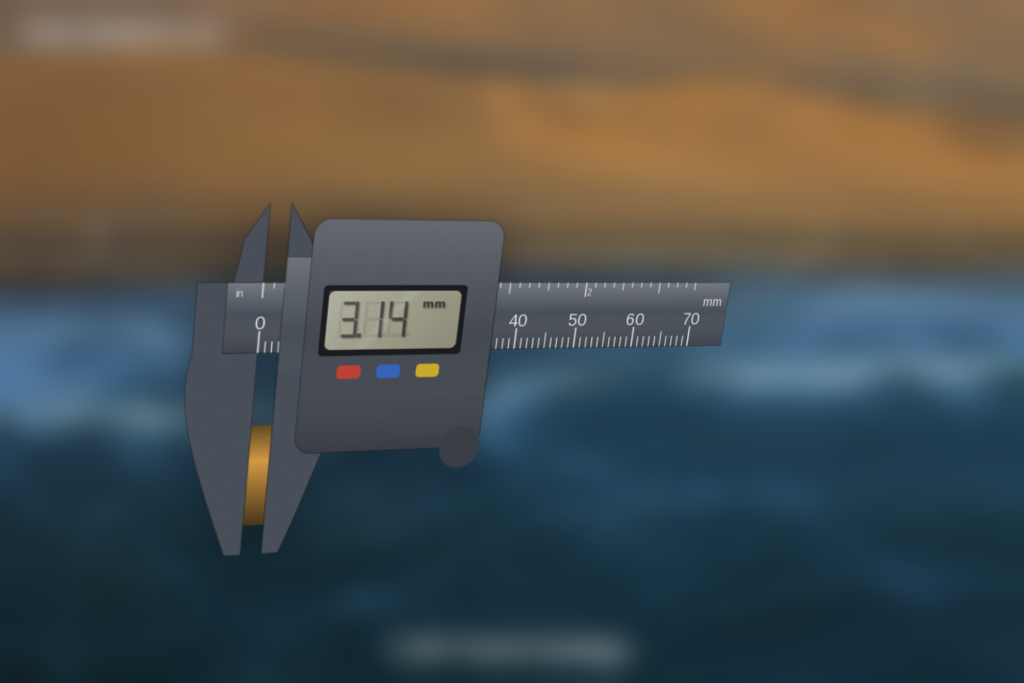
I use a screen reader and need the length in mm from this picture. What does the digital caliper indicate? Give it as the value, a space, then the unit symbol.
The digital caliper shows 3.14 mm
